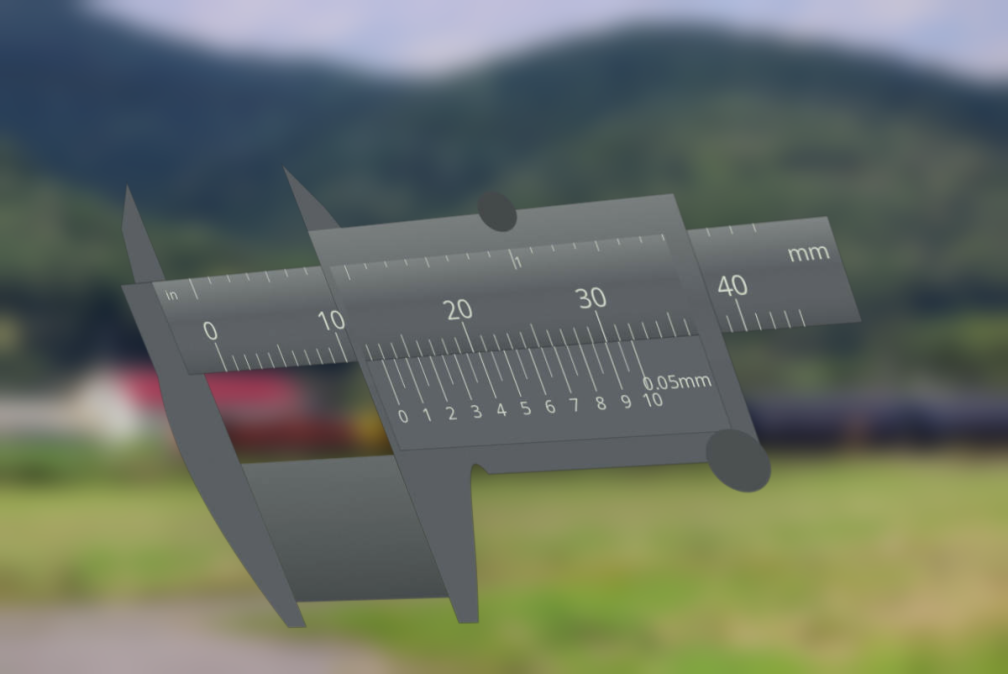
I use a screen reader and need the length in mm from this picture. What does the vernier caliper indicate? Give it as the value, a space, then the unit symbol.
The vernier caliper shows 12.8 mm
